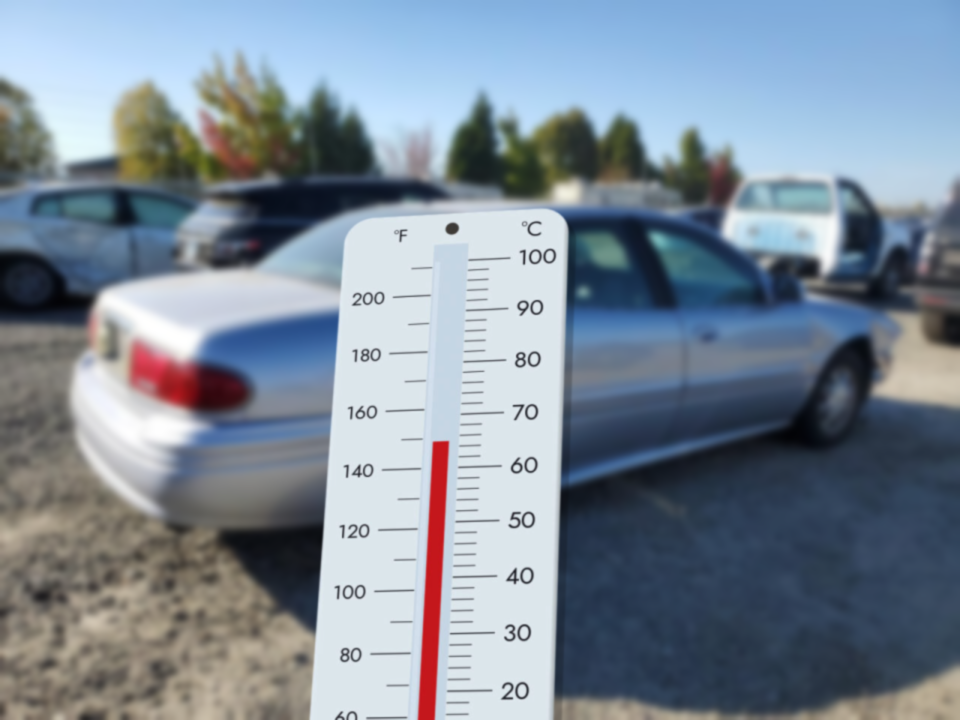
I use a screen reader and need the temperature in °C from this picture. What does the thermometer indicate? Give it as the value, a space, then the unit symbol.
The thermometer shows 65 °C
